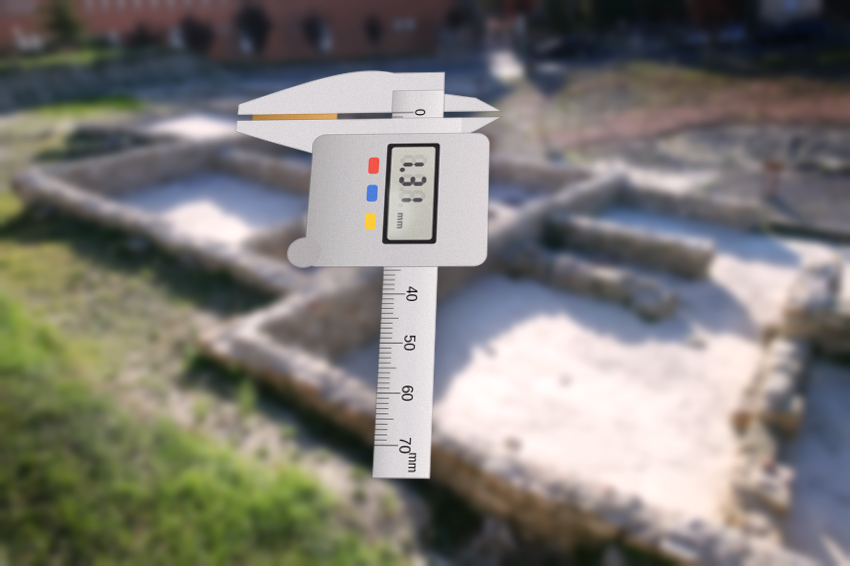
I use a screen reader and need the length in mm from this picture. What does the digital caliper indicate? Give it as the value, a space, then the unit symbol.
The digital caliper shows 1.31 mm
